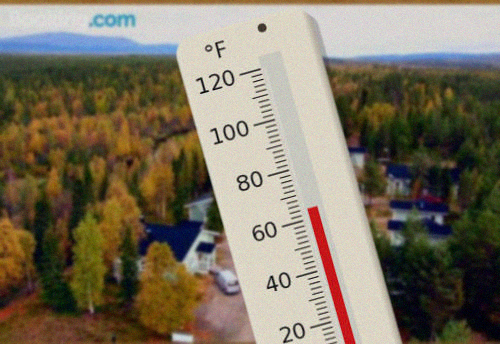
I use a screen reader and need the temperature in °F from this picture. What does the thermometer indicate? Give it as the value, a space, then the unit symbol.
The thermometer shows 64 °F
